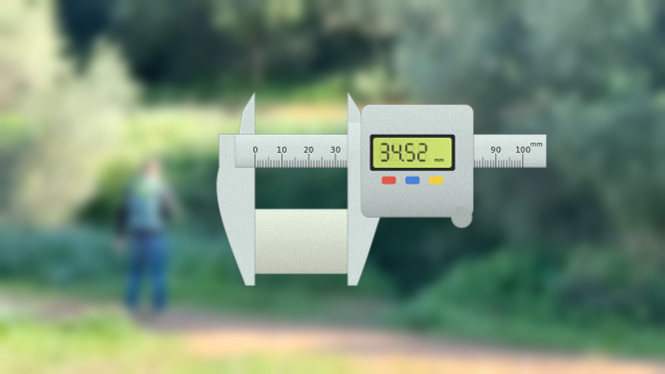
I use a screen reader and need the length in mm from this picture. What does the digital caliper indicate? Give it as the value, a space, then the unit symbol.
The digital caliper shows 34.52 mm
